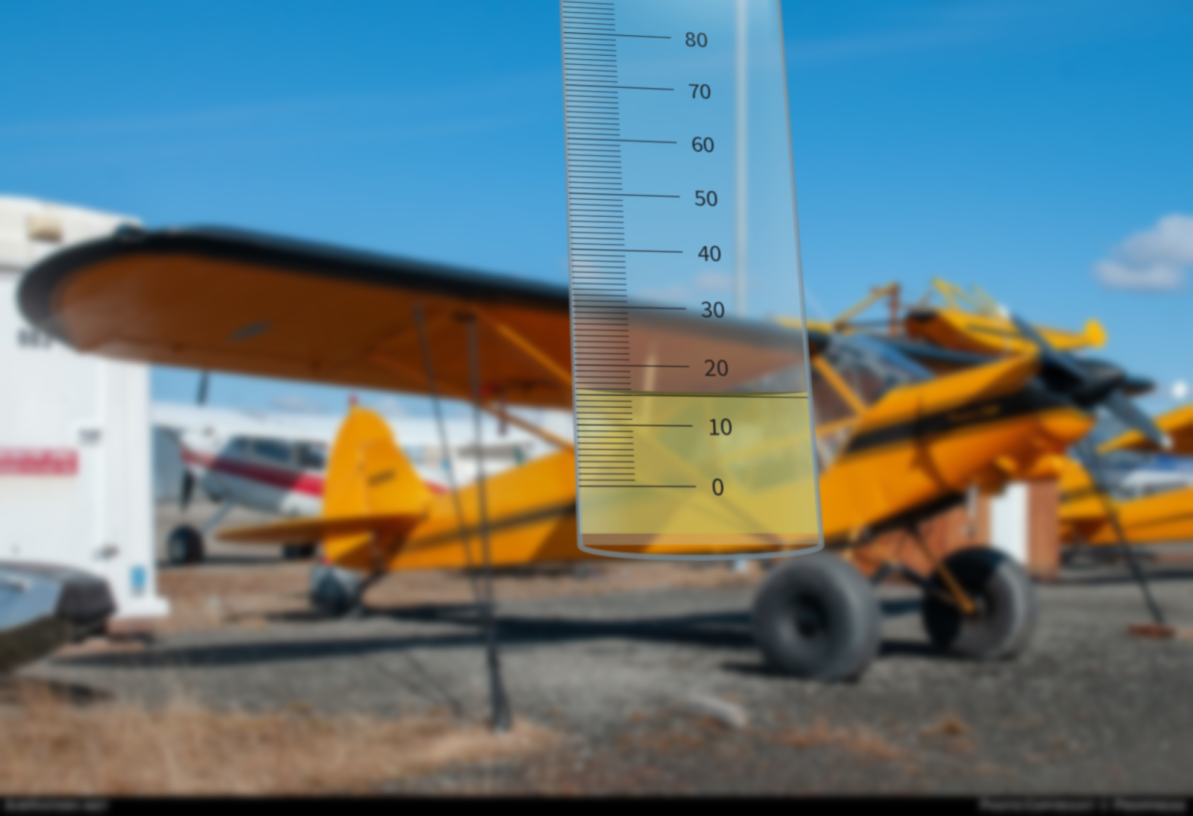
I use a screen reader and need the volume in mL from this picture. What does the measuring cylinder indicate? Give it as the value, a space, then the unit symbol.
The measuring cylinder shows 15 mL
